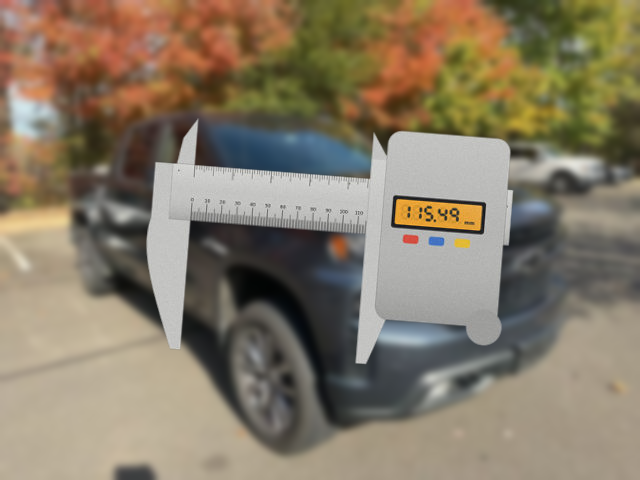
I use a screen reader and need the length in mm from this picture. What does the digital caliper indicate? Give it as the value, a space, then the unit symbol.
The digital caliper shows 115.49 mm
